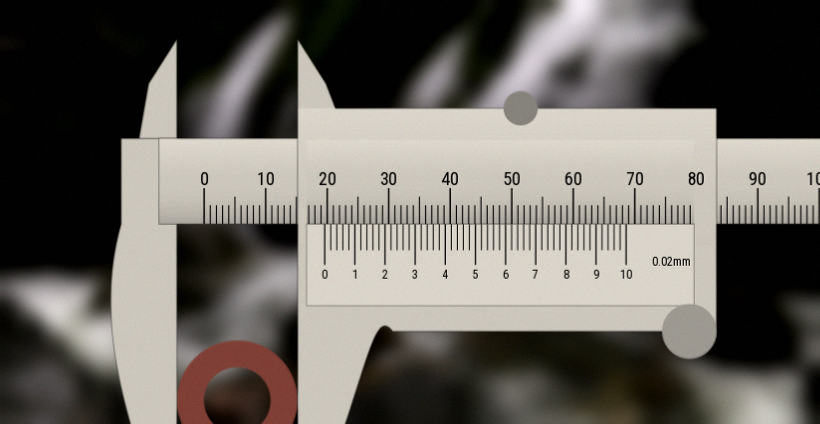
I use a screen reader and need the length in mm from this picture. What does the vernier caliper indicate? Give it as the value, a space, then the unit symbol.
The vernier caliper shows 19.6 mm
